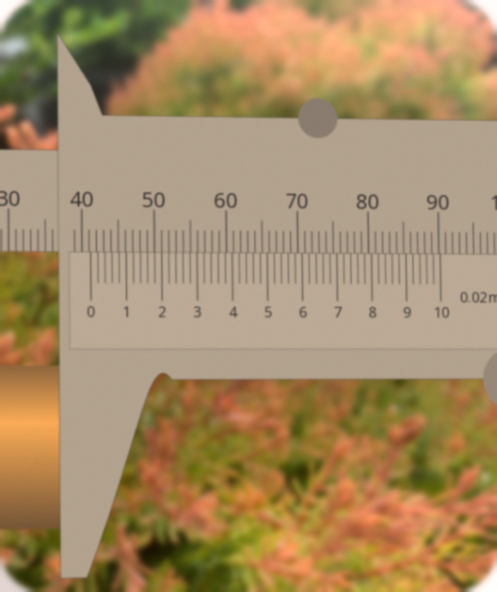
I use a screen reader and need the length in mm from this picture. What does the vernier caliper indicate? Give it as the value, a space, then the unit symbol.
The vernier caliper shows 41.2 mm
